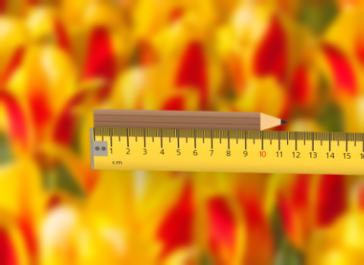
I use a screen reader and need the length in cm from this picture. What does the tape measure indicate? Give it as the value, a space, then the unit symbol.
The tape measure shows 11.5 cm
